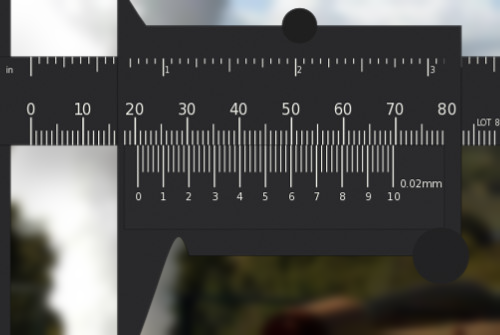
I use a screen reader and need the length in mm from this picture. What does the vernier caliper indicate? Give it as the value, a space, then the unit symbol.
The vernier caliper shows 20.5 mm
